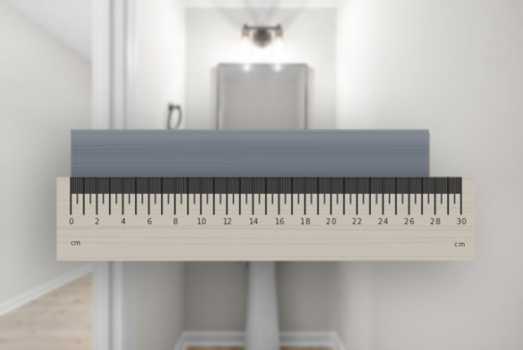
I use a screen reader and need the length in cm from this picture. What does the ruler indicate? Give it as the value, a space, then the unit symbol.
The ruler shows 27.5 cm
